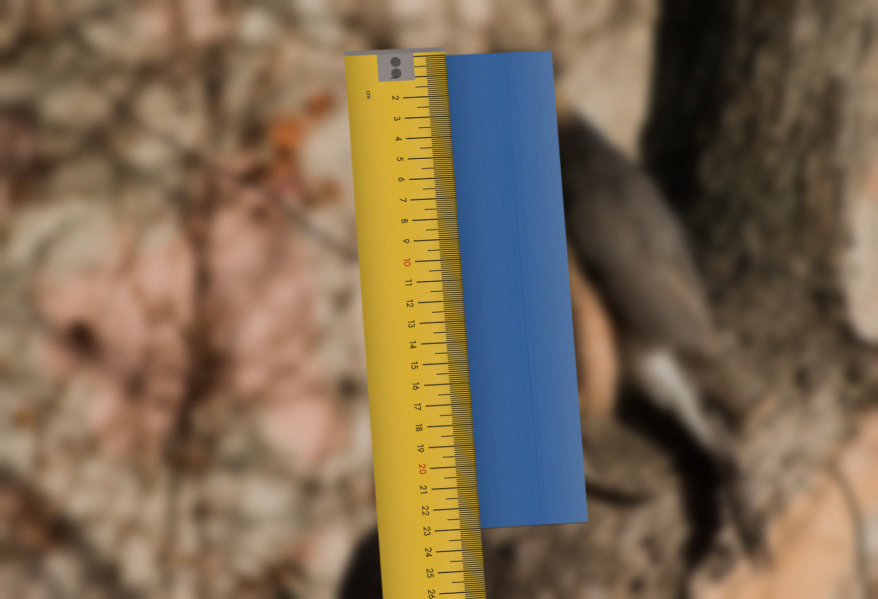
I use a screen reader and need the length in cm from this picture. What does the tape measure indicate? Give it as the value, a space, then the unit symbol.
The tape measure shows 23 cm
